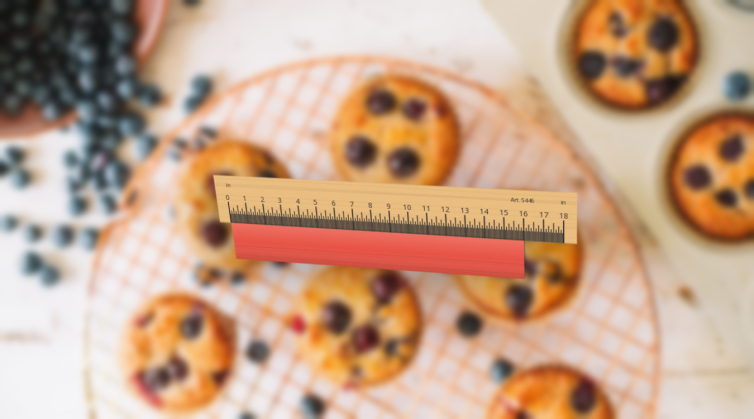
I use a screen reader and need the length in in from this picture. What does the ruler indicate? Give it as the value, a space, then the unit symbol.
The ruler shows 16 in
